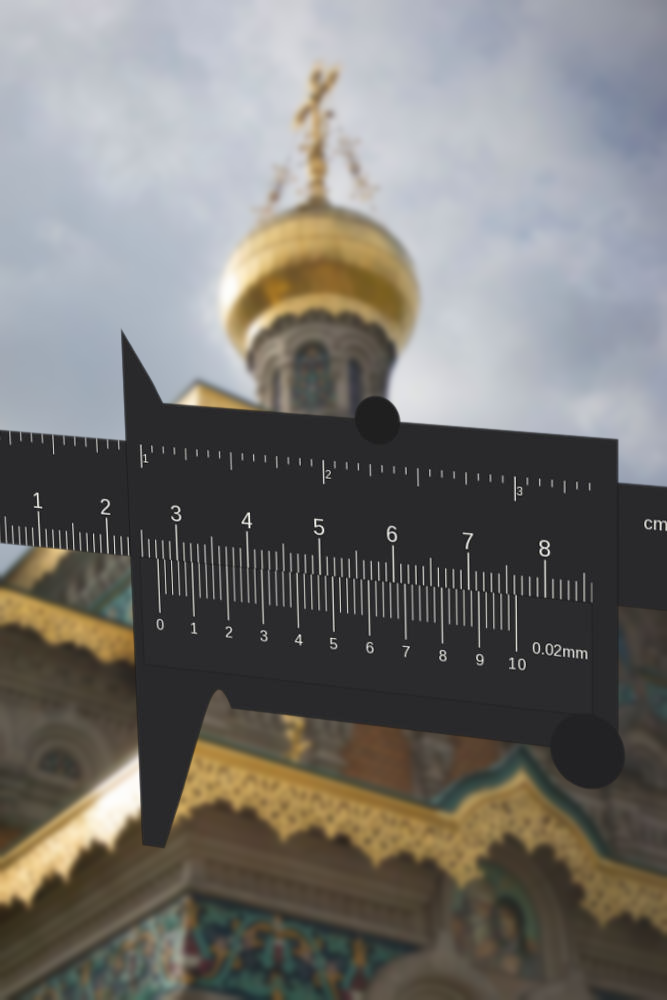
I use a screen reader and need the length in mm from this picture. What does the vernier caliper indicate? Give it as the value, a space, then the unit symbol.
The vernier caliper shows 27.2 mm
